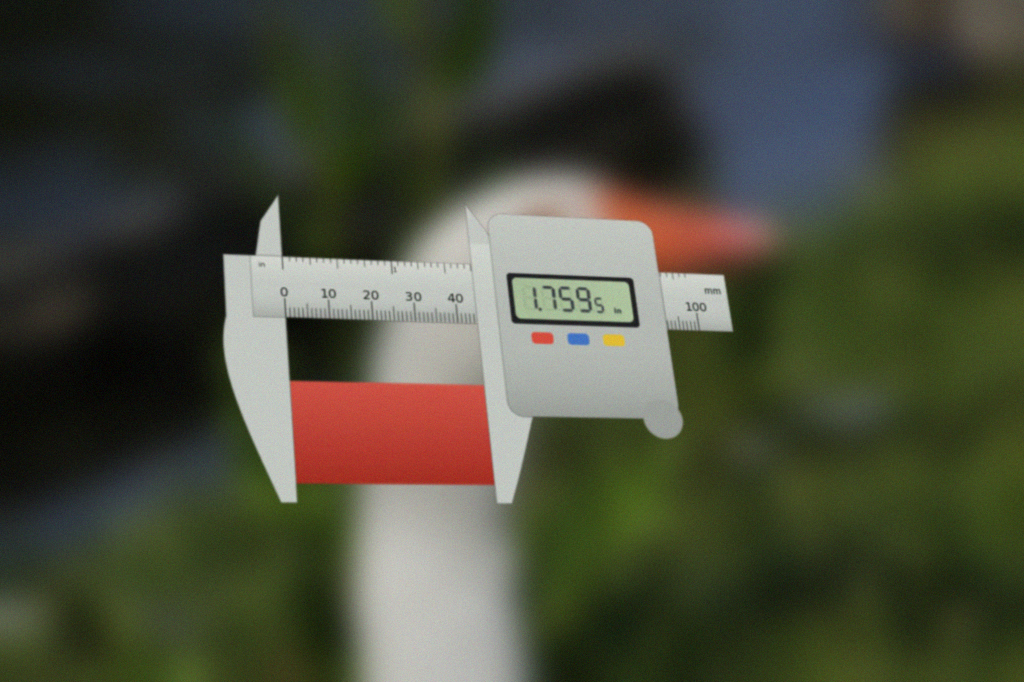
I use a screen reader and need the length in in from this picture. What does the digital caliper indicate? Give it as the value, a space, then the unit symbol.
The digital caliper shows 1.7595 in
